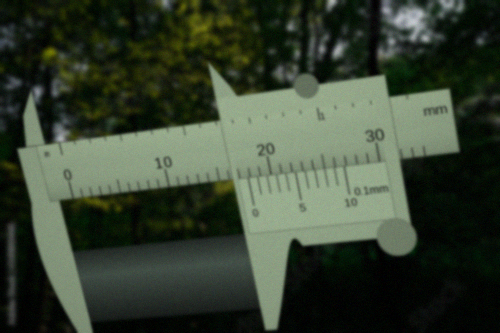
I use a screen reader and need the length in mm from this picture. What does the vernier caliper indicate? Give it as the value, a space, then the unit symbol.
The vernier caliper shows 17.8 mm
